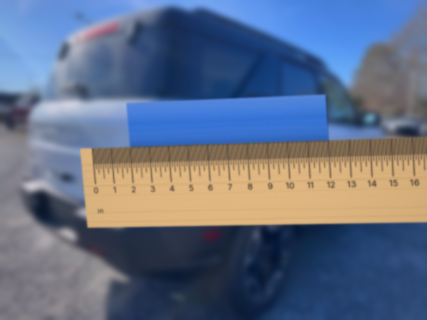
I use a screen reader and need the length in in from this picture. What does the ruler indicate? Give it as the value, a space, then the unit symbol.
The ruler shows 10 in
